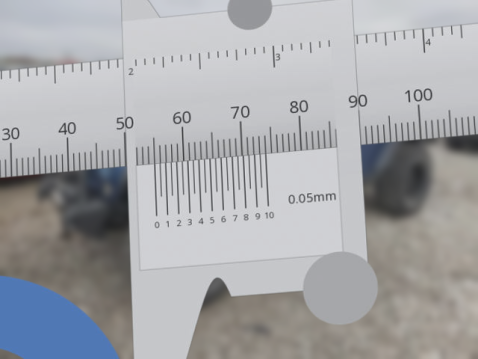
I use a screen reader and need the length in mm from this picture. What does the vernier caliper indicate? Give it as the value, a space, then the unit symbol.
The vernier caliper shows 55.0 mm
